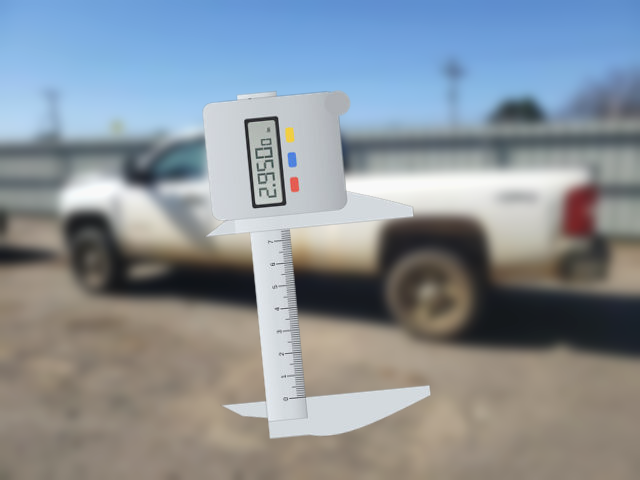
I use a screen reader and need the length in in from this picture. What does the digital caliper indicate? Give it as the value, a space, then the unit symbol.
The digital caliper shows 2.9500 in
